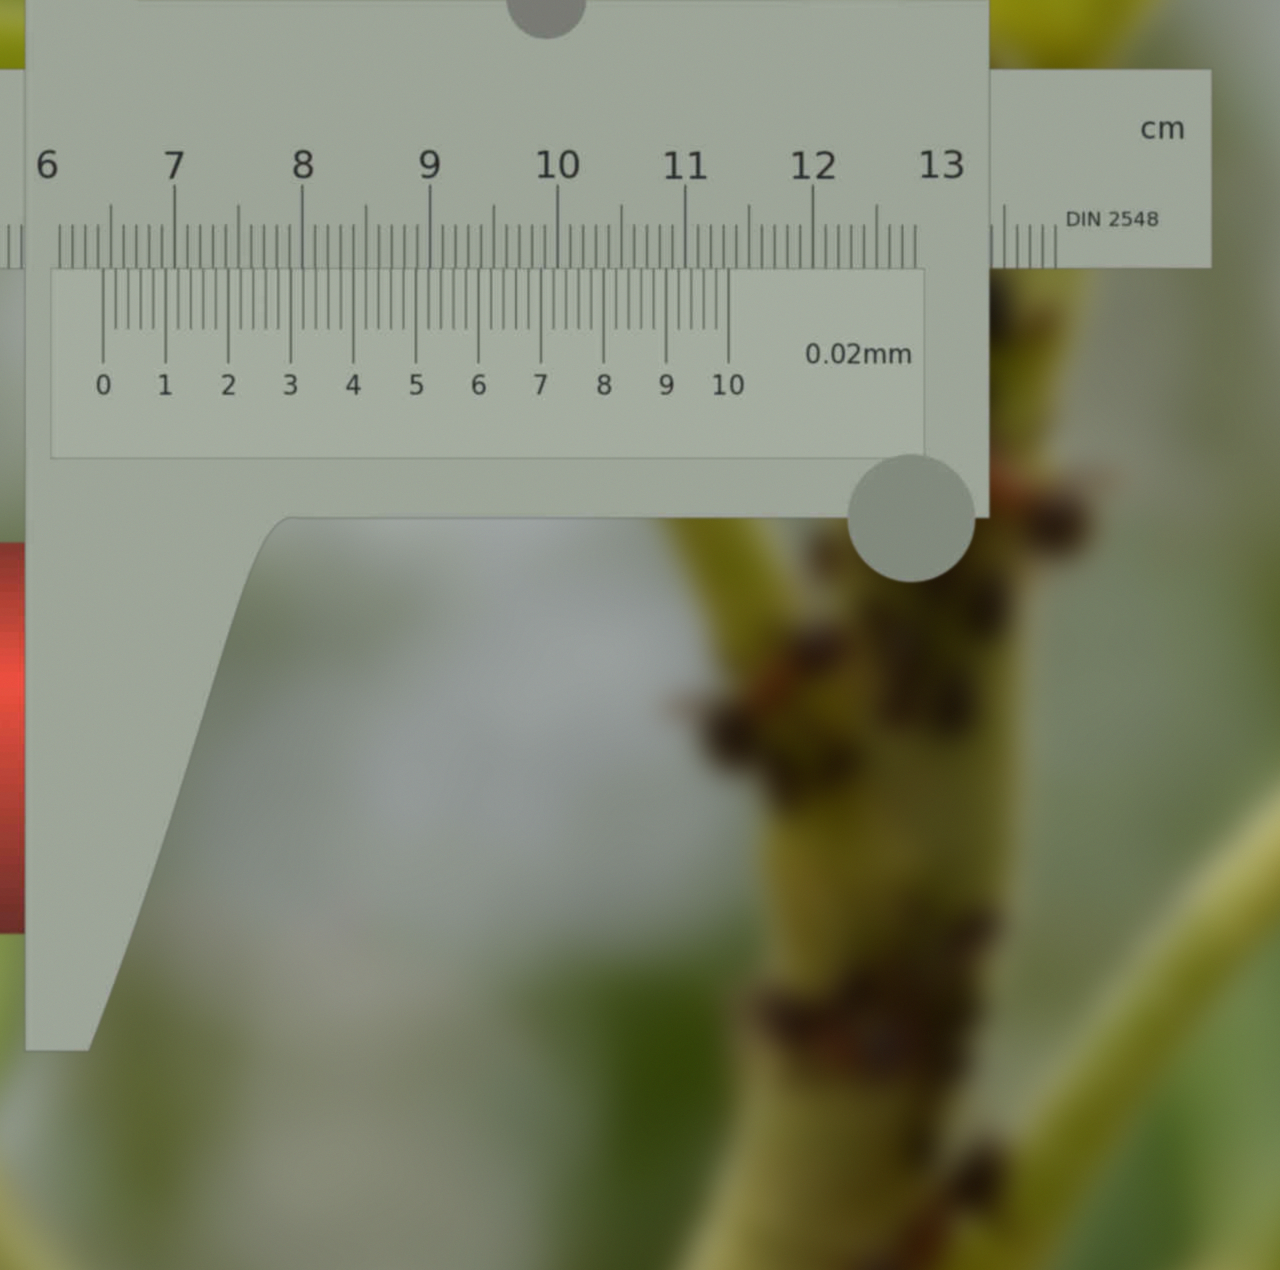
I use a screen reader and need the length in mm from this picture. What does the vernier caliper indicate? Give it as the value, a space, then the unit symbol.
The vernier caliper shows 64.4 mm
